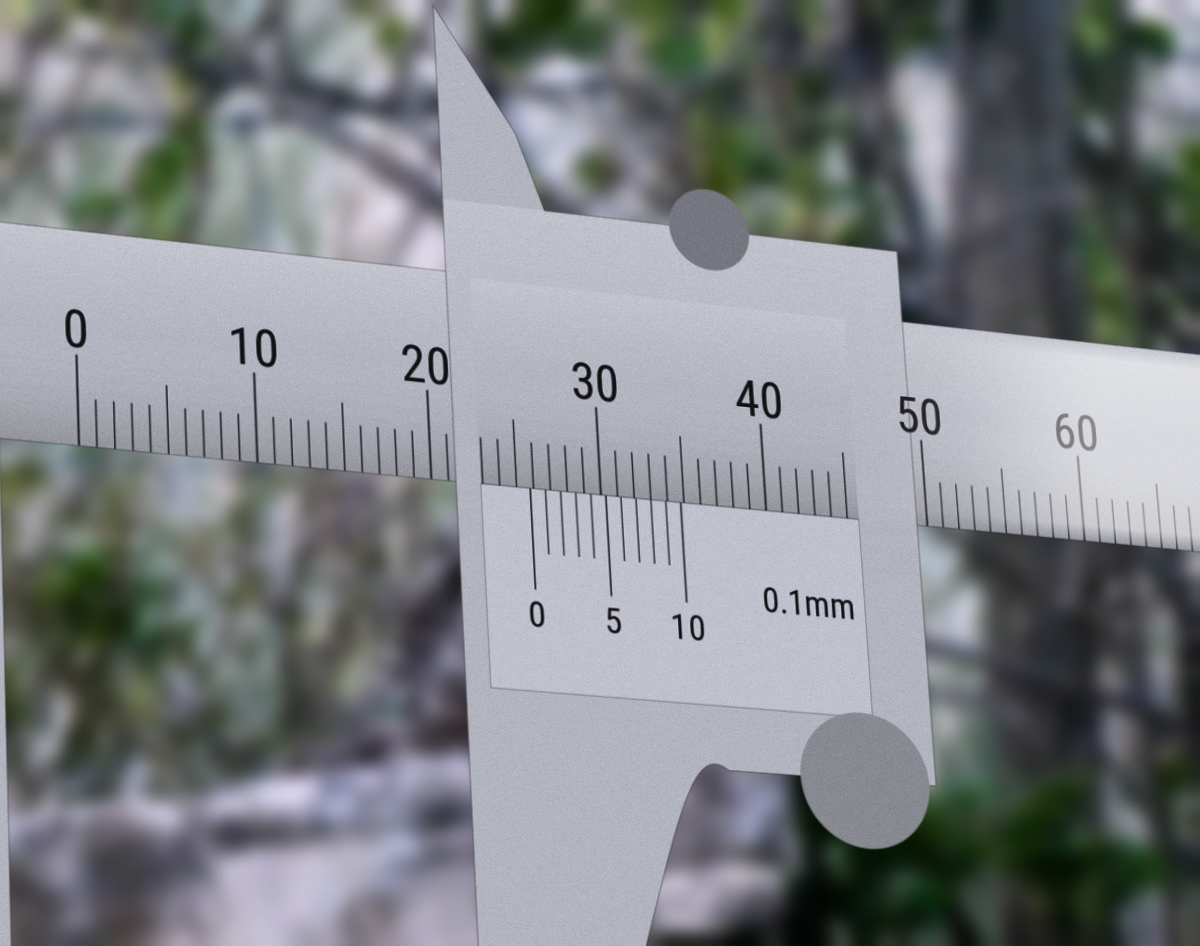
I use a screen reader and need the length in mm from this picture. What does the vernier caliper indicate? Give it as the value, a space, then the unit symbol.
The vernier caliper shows 25.8 mm
